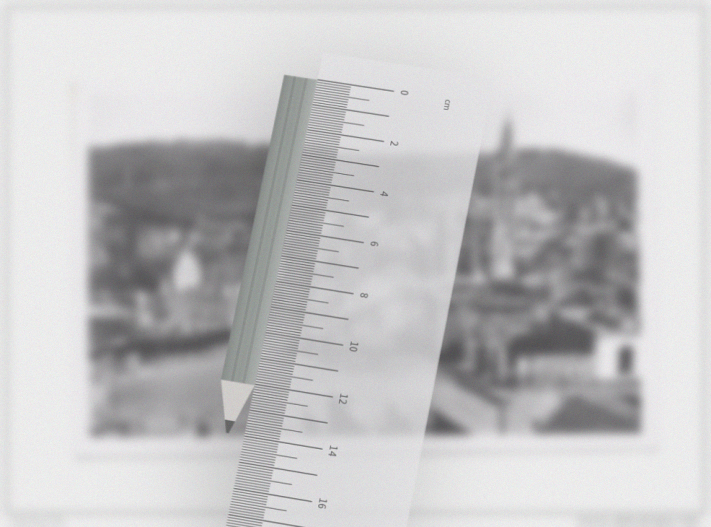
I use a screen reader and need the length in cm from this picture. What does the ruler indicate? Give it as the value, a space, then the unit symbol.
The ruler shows 14 cm
